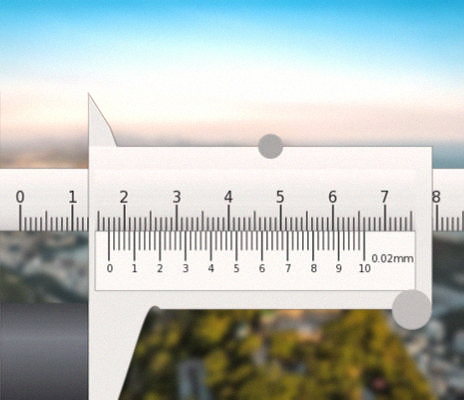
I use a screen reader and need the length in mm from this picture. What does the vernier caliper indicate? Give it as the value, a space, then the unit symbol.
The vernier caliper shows 17.0 mm
